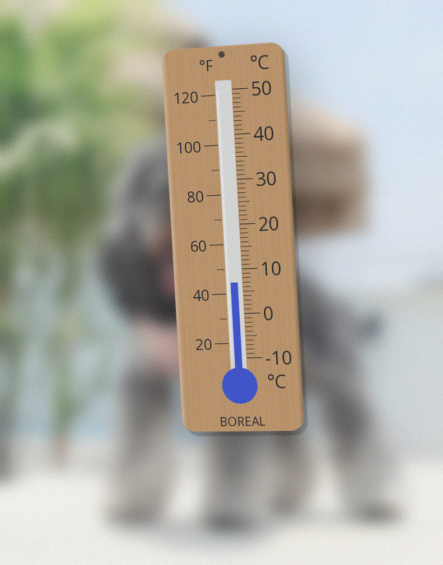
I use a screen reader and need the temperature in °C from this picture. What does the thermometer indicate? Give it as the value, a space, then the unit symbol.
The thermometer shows 7 °C
